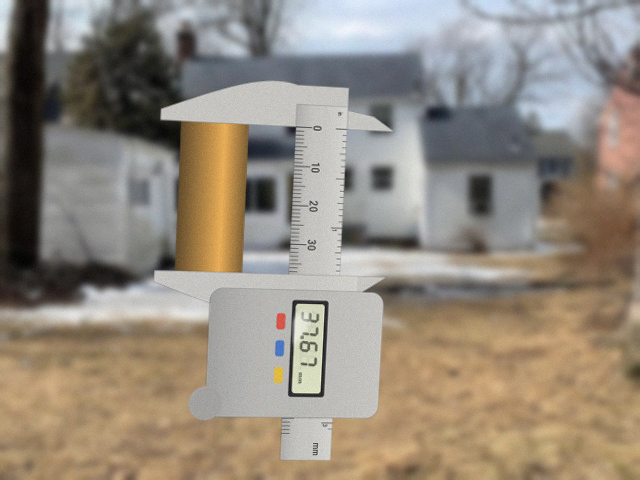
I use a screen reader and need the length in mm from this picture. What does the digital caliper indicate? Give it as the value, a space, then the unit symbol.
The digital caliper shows 37.67 mm
